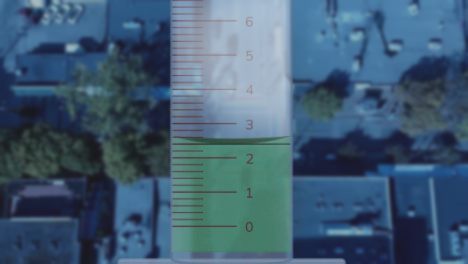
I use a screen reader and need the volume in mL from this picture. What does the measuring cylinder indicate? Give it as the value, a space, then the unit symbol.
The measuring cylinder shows 2.4 mL
